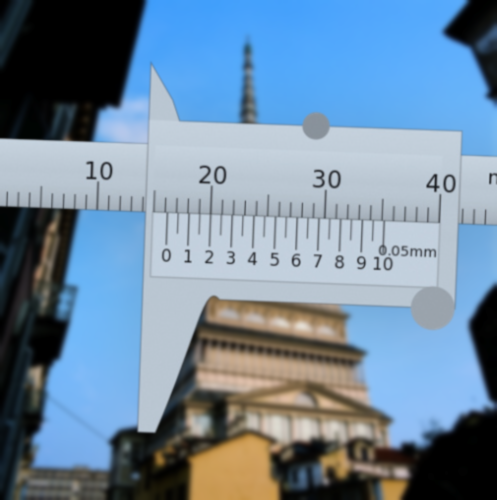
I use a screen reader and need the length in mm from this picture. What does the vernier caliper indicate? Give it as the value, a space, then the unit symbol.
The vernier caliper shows 16.2 mm
